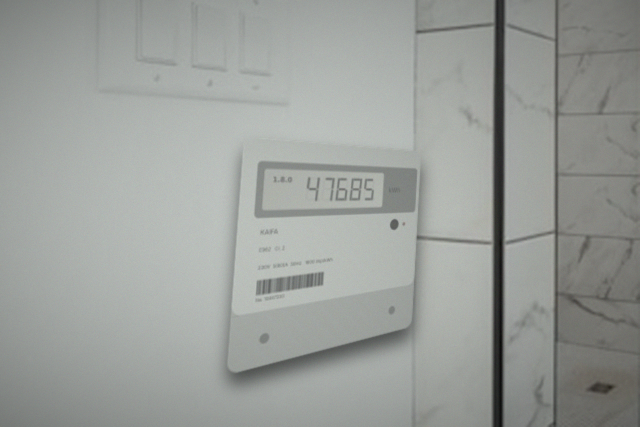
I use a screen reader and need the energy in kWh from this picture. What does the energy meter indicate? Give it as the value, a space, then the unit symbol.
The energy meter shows 47685 kWh
